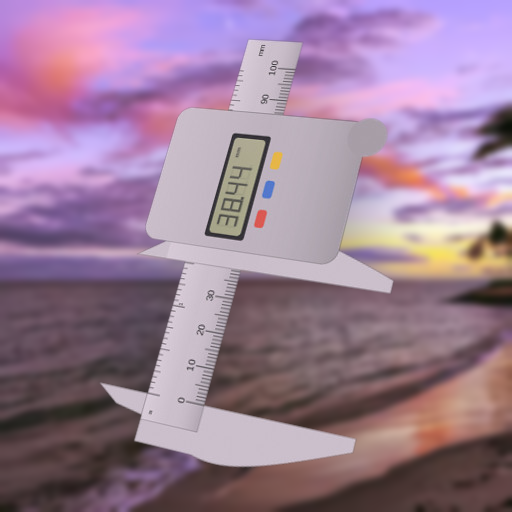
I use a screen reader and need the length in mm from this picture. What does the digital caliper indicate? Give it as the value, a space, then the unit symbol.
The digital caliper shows 38.44 mm
